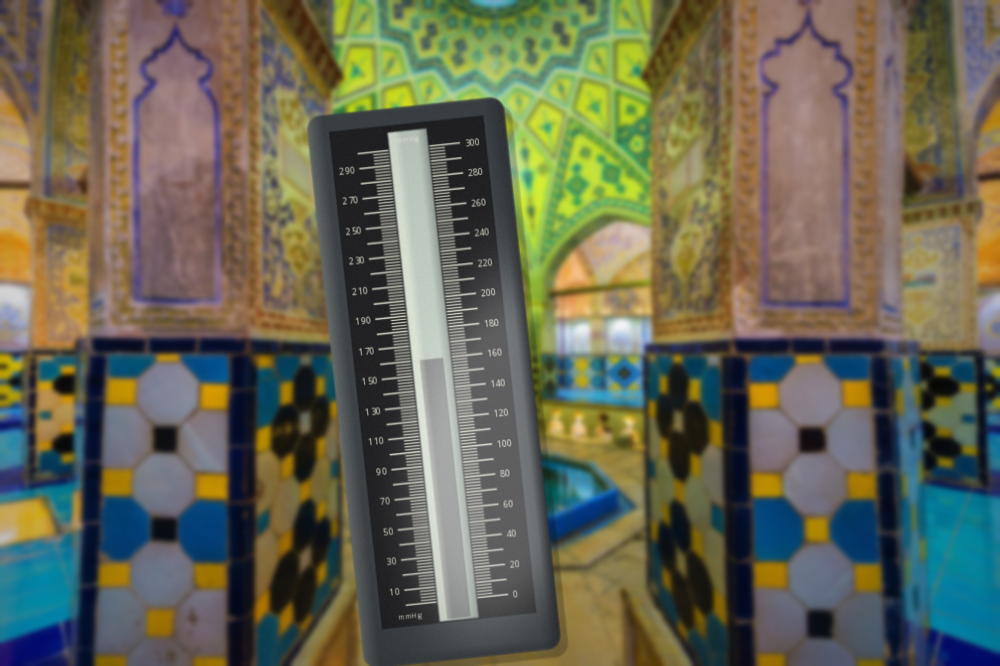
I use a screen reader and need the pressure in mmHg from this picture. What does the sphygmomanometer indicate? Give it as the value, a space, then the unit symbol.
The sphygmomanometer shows 160 mmHg
